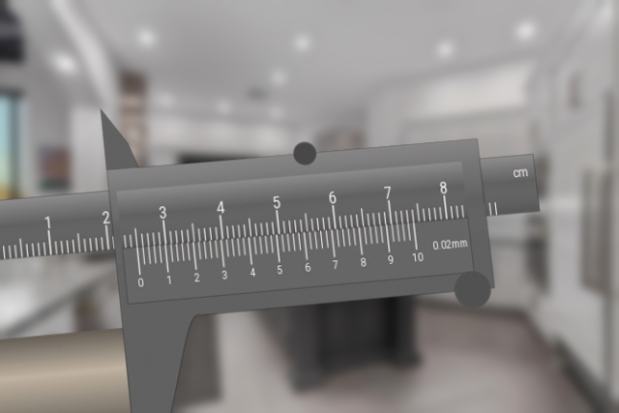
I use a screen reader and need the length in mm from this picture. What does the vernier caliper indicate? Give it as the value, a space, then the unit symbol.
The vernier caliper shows 25.0 mm
